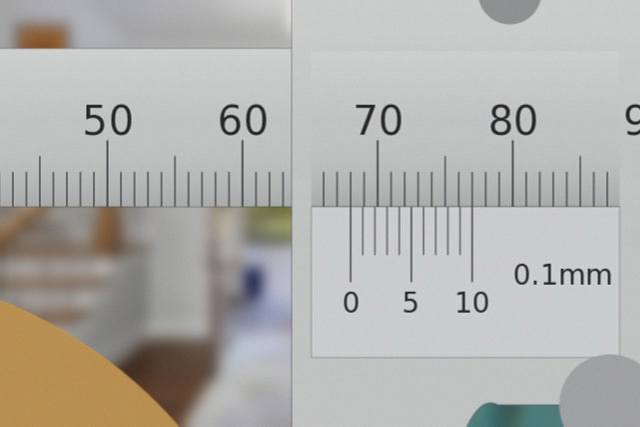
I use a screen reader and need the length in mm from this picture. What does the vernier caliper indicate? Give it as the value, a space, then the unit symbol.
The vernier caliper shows 68.0 mm
